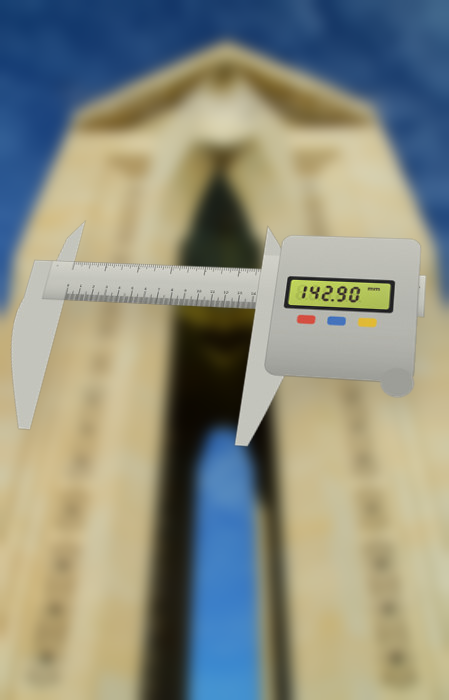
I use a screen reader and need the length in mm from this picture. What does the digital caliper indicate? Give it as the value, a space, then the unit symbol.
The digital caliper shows 142.90 mm
